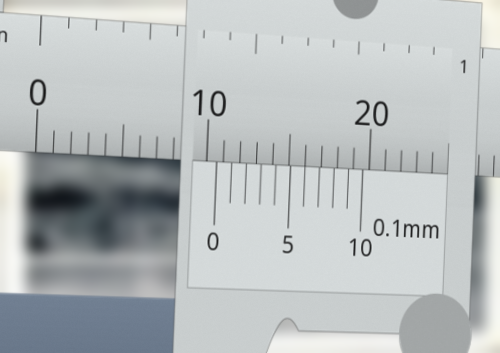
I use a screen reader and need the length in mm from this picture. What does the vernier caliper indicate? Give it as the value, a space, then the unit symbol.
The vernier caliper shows 10.6 mm
